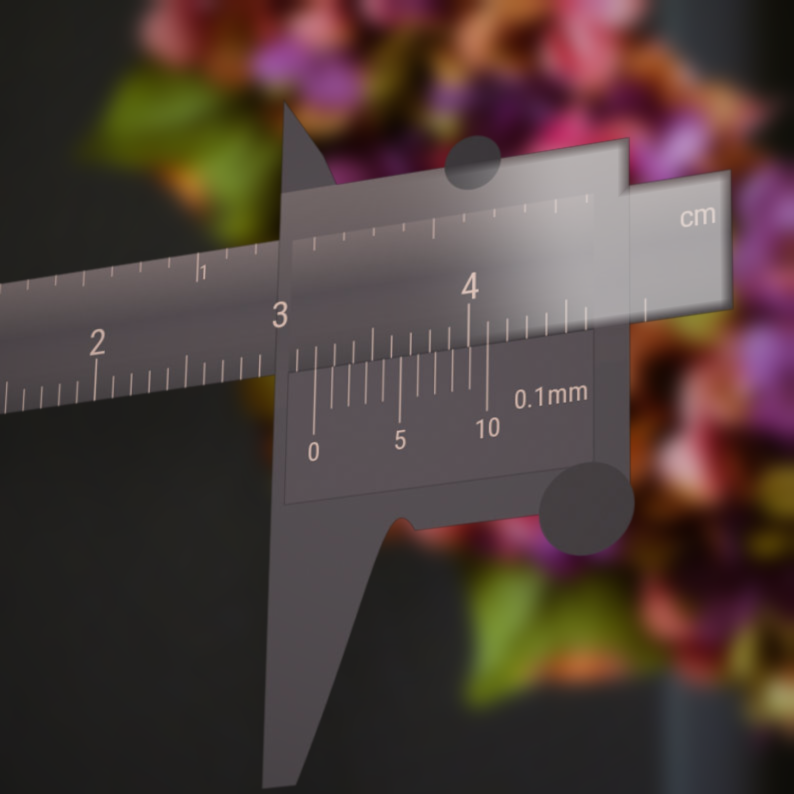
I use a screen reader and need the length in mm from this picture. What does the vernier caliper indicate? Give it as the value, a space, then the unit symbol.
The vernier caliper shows 32.0 mm
